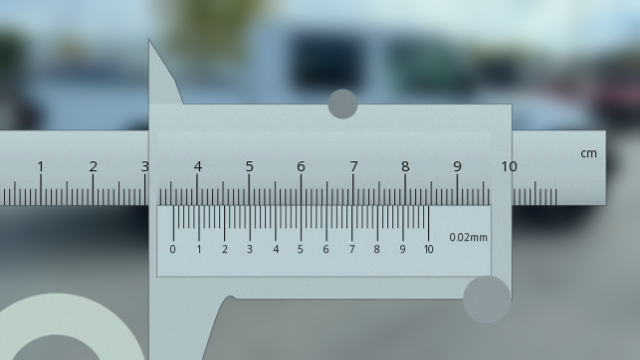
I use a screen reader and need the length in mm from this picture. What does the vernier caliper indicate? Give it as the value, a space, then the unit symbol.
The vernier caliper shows 35.5 mm
